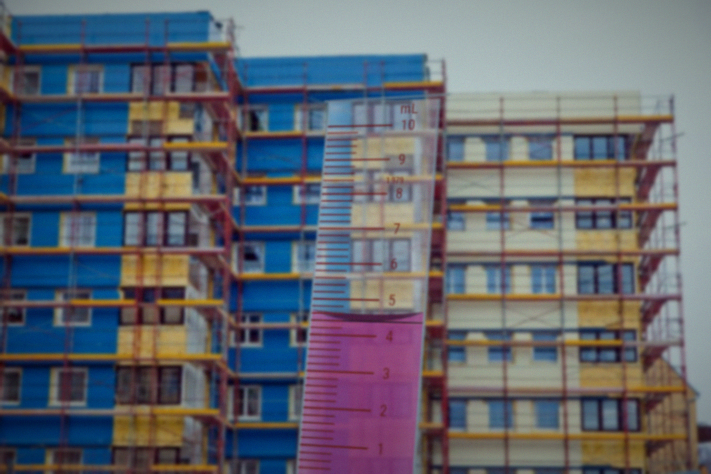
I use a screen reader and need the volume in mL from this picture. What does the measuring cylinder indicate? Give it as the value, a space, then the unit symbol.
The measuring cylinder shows 4.4 mL
